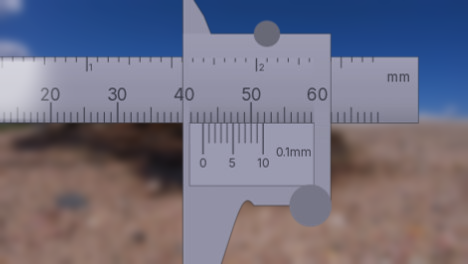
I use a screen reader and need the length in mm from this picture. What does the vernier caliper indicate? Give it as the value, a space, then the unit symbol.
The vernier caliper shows 42.8 mm
